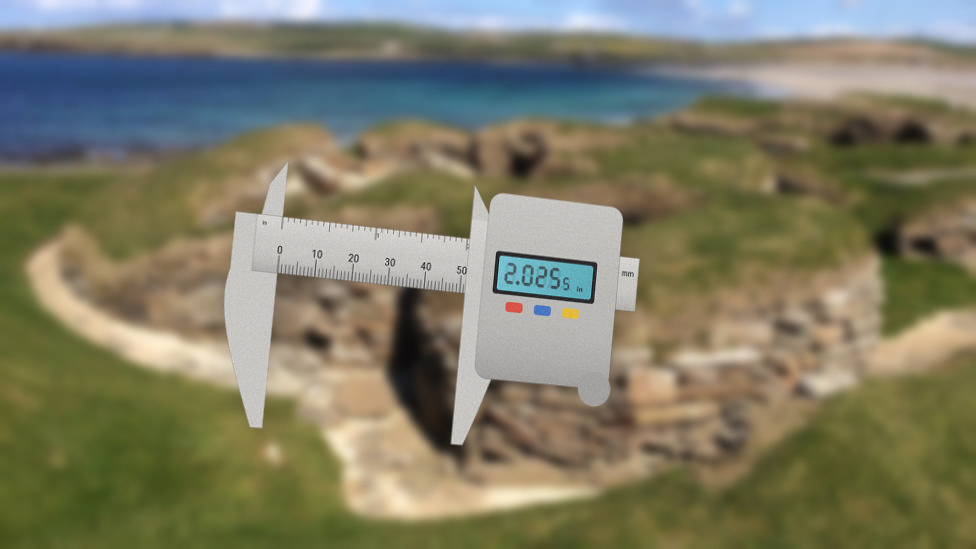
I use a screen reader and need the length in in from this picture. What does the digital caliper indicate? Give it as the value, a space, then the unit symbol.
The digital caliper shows 2.0255 in
